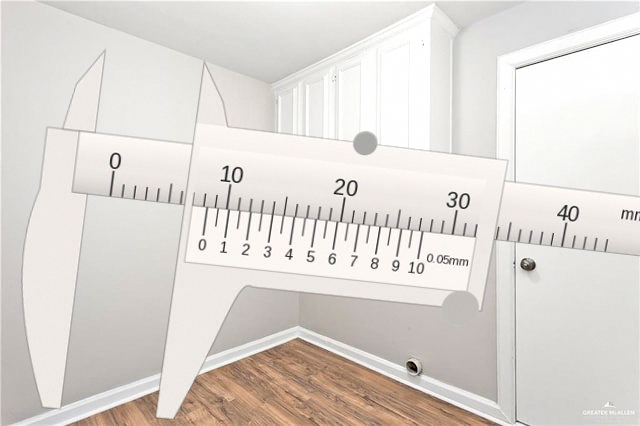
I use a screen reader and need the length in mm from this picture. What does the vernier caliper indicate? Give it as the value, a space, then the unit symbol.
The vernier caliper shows 8.3 mm
